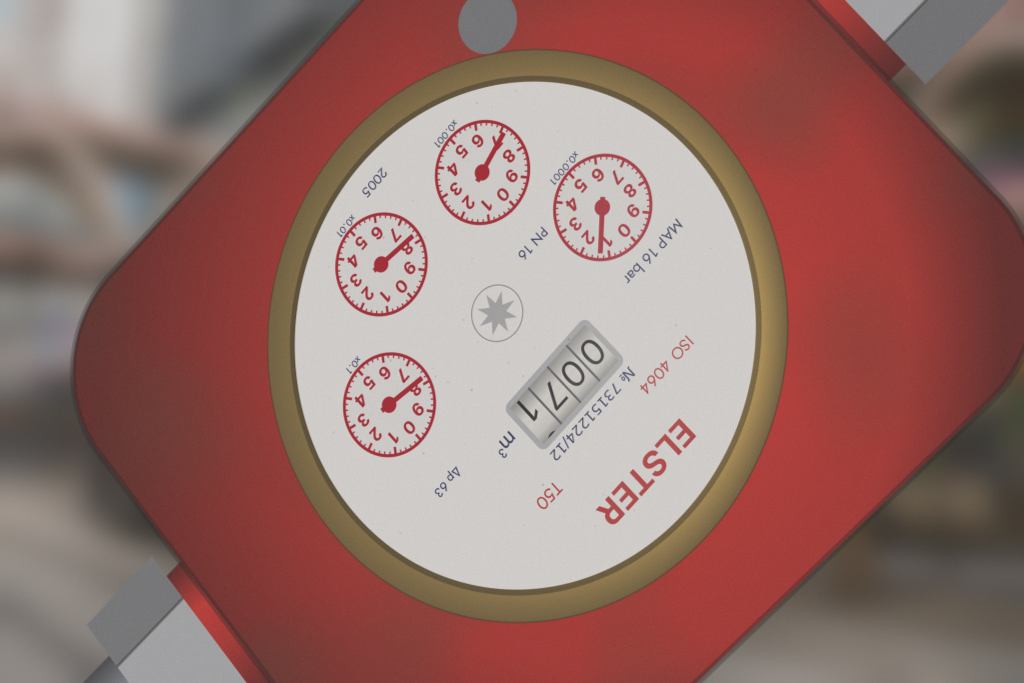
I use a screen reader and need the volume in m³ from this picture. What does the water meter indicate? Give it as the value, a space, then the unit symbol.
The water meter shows 70.7771 m³
